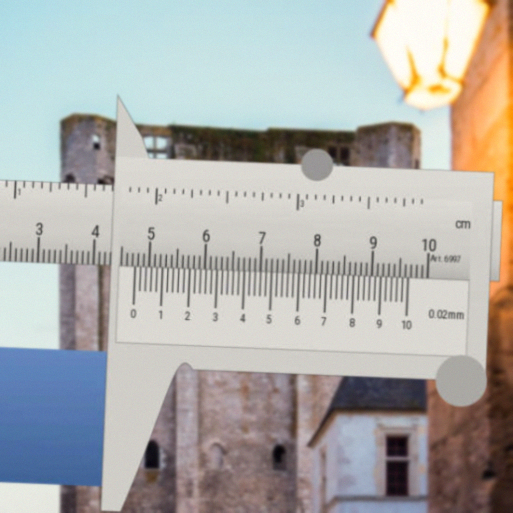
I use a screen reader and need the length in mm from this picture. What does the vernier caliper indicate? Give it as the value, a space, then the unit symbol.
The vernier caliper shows 47.5 mm
